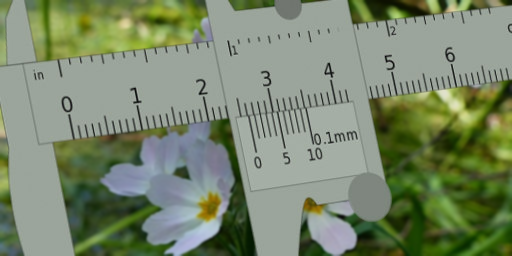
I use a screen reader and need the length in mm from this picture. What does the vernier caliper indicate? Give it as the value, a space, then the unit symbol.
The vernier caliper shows 26.2 mm
